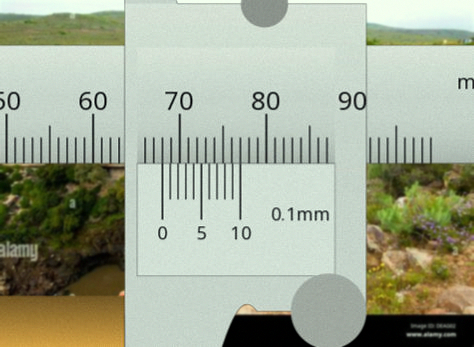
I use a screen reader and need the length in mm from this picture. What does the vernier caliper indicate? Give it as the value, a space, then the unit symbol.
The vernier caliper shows 68.0 mm
